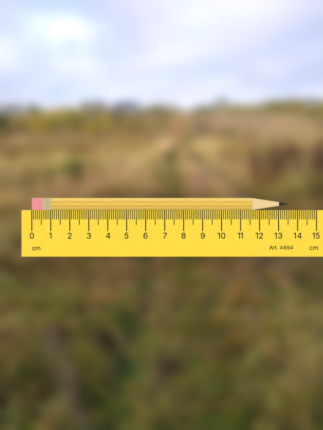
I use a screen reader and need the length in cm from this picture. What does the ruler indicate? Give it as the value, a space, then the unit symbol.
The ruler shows 13.5 cm
